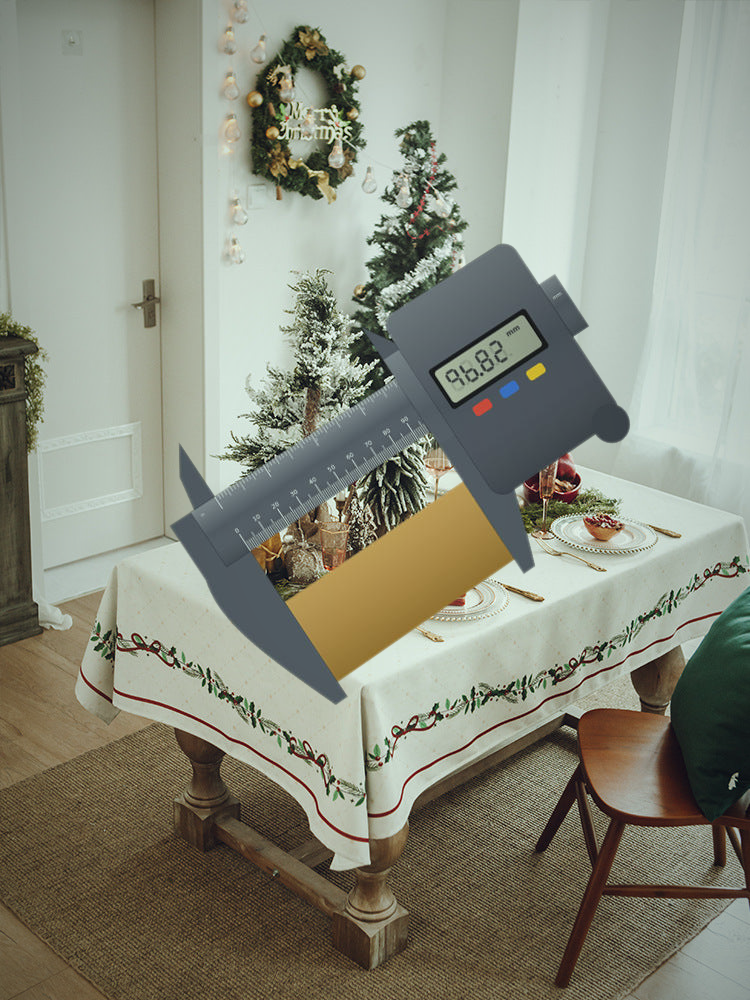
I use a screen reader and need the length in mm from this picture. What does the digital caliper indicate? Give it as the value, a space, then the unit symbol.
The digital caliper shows 96.82 mm
